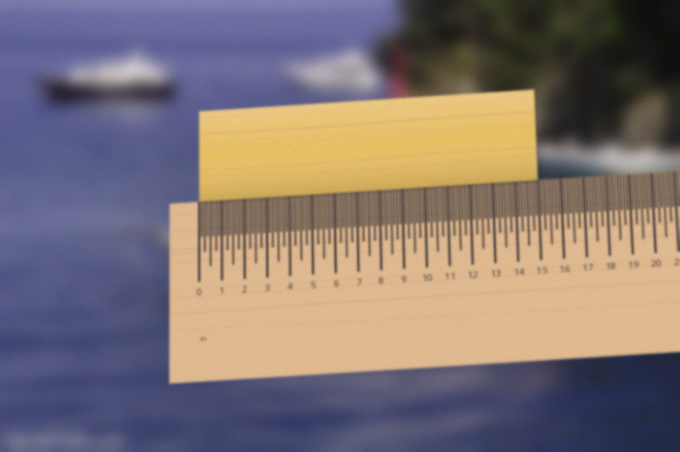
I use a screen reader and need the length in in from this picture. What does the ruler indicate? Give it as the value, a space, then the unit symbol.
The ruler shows 15 in
